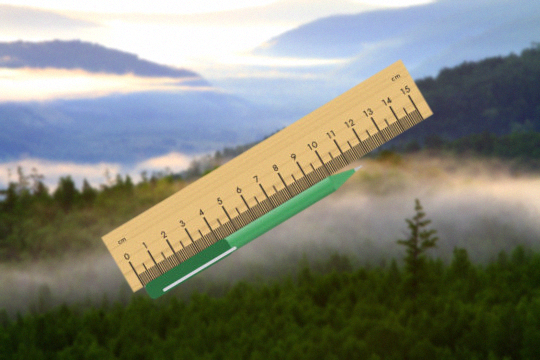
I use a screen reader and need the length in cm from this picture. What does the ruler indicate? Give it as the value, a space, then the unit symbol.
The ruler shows 11.5 cm
